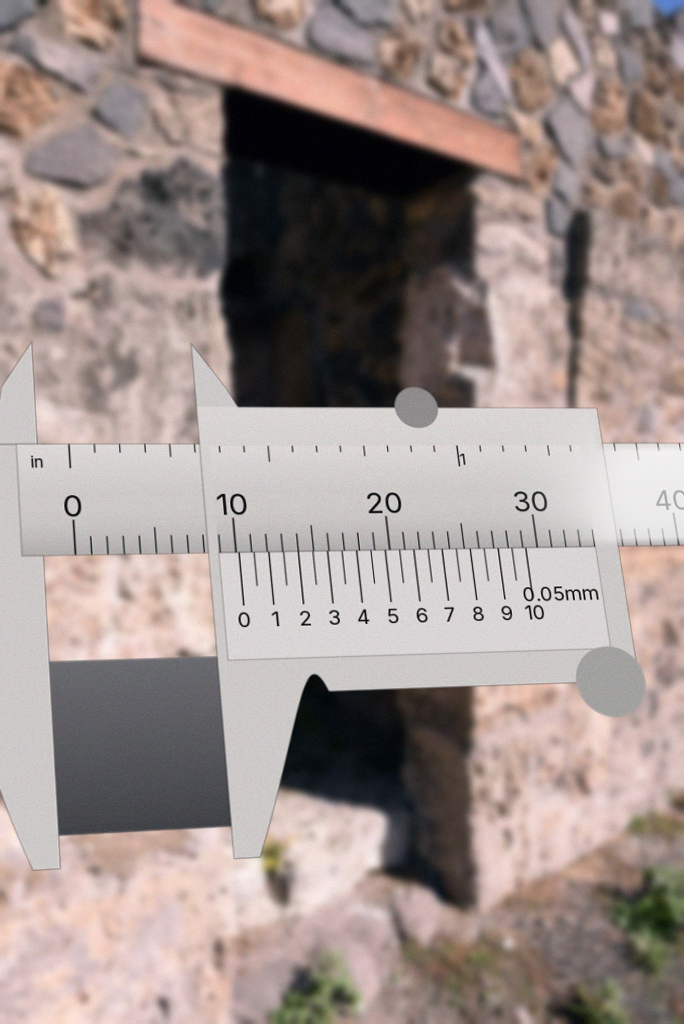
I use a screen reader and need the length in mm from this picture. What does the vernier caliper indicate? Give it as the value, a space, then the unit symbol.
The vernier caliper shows 10.2 mm
